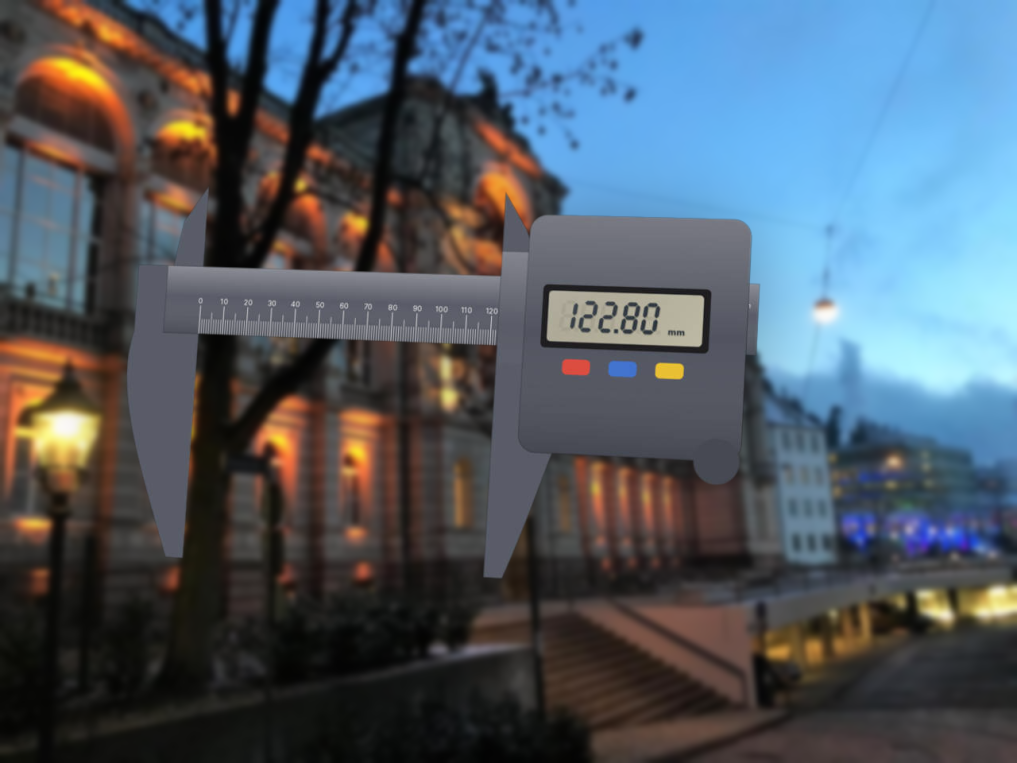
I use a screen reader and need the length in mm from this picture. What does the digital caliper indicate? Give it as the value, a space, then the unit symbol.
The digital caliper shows 122.80 mm
